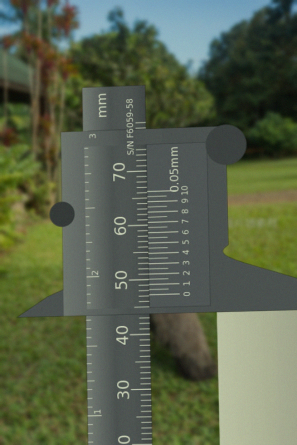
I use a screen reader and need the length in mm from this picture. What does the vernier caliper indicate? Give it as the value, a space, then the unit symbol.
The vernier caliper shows 47.2 mm
